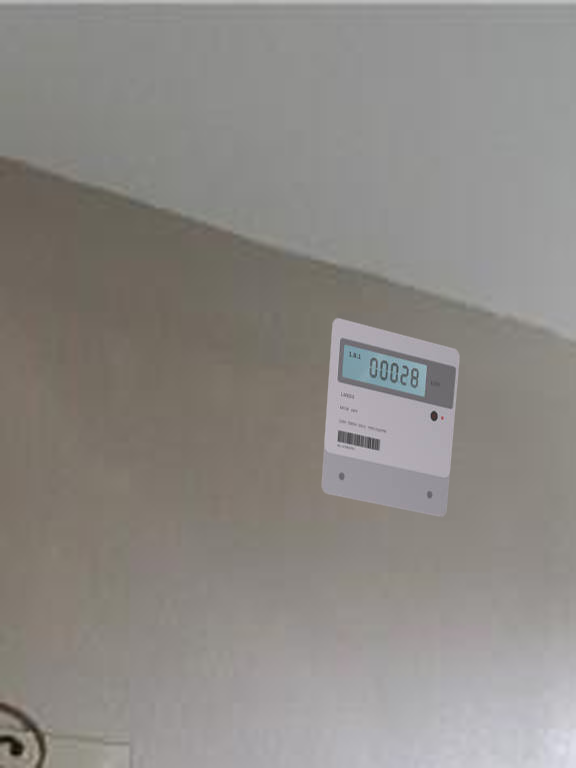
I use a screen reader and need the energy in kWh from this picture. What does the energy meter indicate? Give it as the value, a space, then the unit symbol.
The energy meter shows 28 kWh
